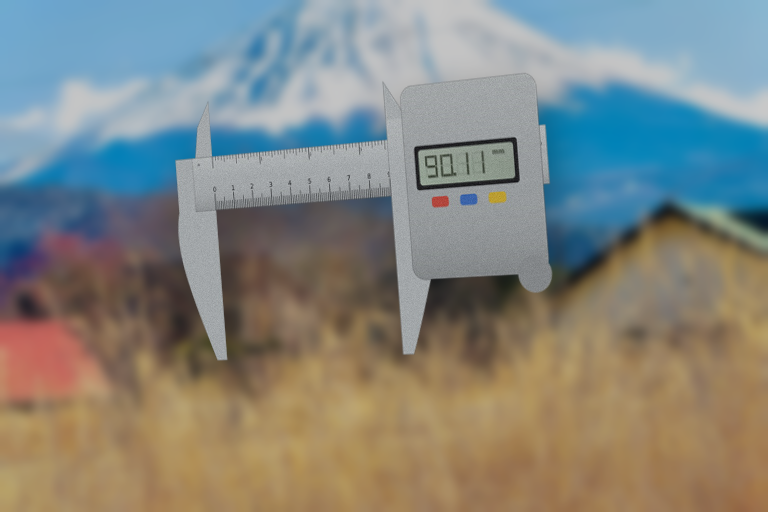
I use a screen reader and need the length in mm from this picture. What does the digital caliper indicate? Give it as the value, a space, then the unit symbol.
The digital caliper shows 90.11 mm
